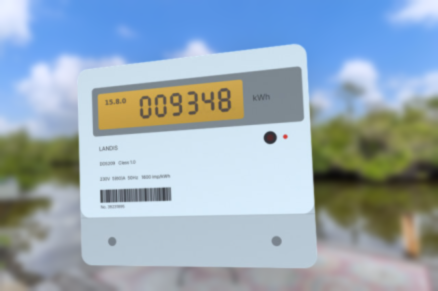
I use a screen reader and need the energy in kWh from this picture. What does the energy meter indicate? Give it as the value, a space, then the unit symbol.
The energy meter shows 9348 kWh
